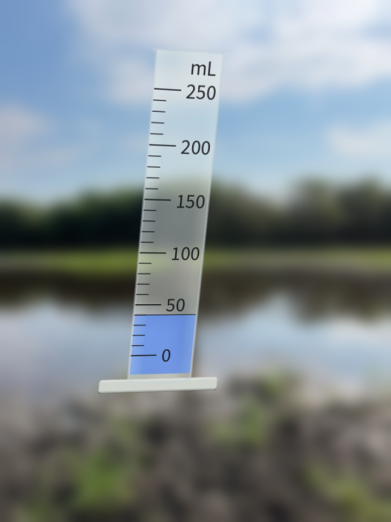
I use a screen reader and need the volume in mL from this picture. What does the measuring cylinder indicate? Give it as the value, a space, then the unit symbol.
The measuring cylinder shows 40 mL
